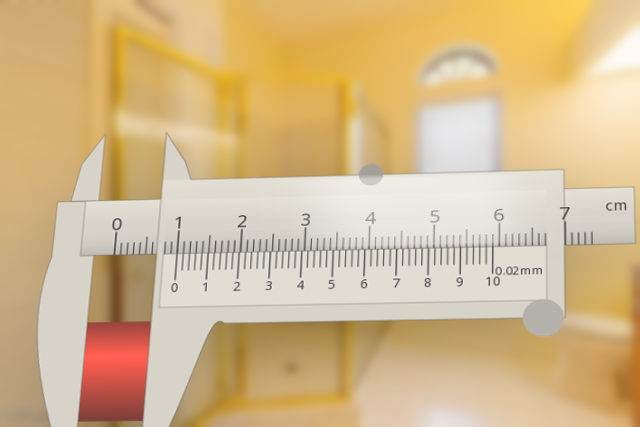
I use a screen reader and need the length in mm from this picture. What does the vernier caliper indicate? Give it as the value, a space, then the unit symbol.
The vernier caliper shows 10.0 mm
